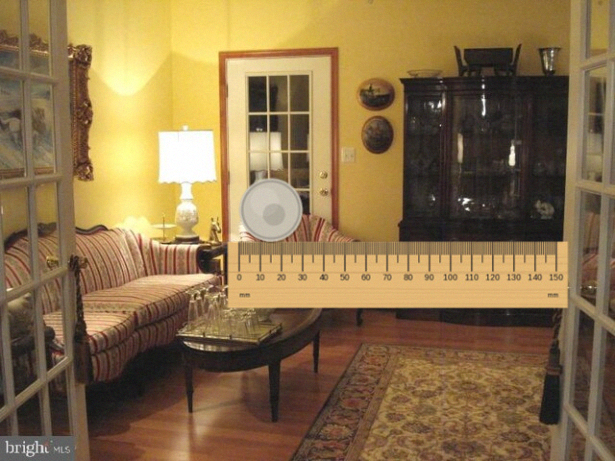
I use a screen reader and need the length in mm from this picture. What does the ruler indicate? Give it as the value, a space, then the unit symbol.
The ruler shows 30 mm
